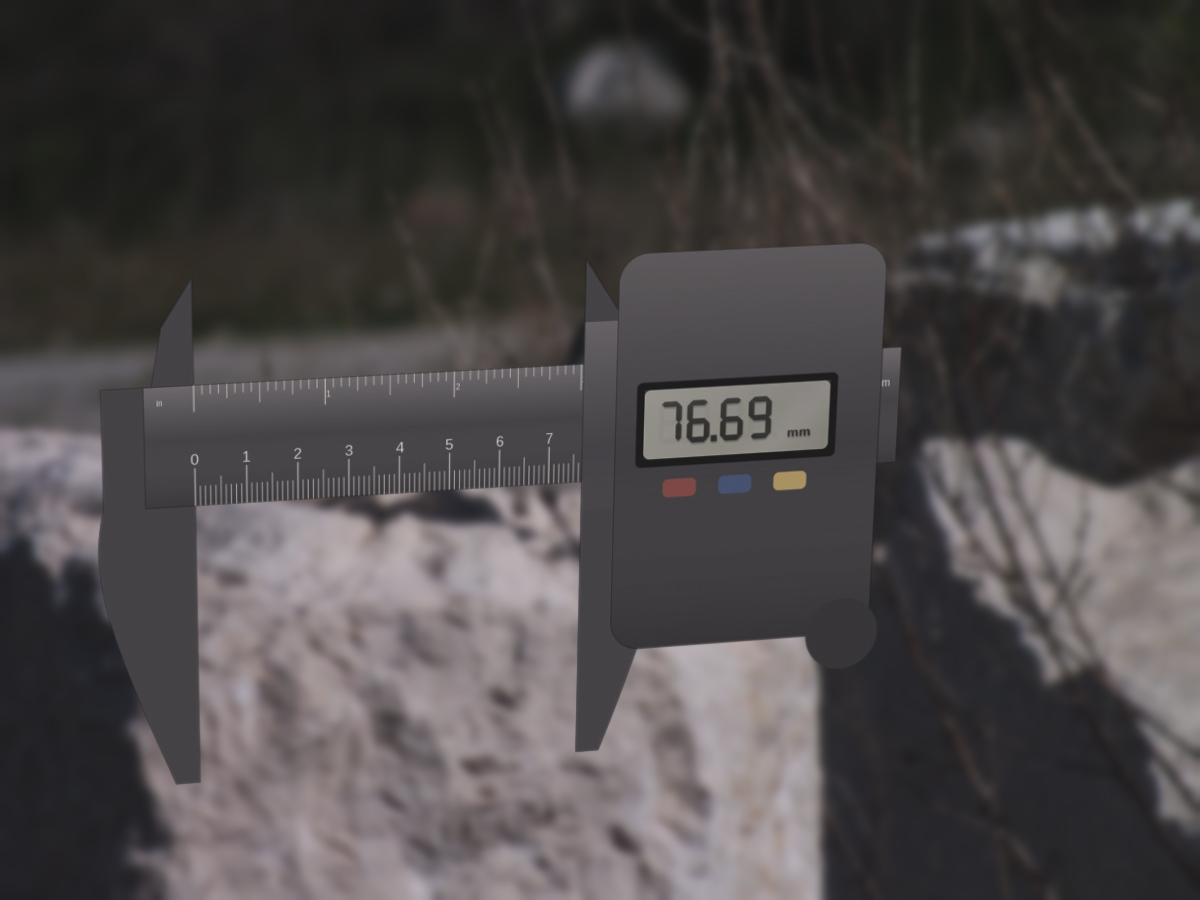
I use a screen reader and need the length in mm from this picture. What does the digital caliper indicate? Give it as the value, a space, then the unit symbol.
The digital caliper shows 76.69 mm
